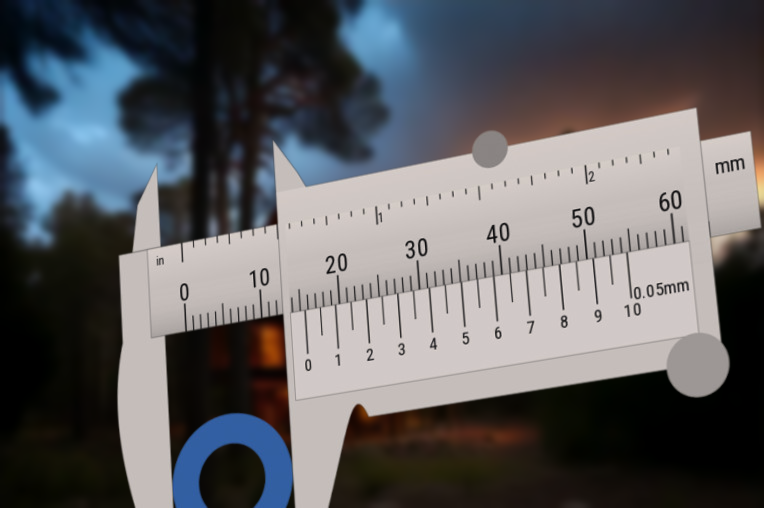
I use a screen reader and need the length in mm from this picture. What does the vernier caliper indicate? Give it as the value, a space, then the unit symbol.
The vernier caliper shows 15.6 mm
